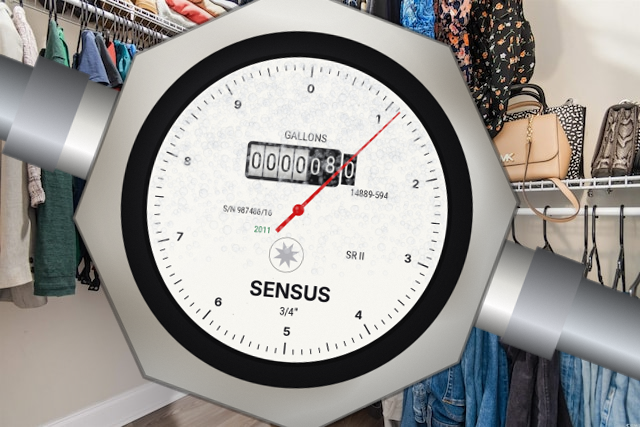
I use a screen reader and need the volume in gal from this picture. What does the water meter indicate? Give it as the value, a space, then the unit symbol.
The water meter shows 81.1 gal
